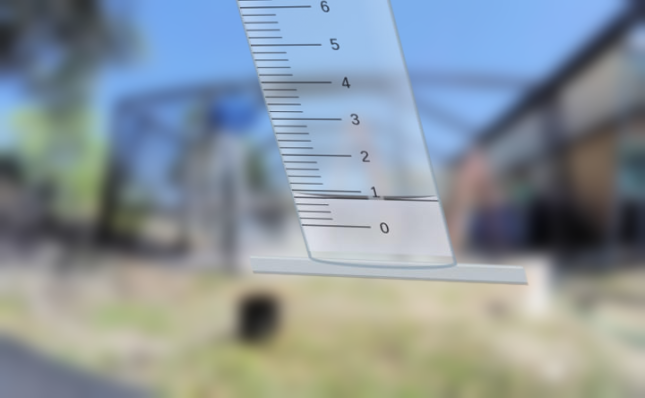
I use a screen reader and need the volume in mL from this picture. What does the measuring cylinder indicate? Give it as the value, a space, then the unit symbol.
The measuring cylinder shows 0.8 mL
